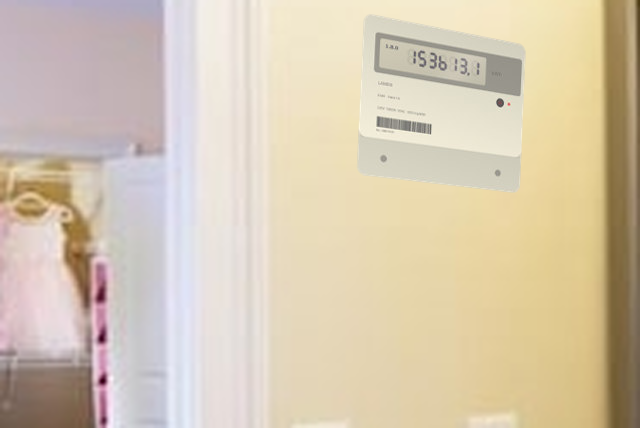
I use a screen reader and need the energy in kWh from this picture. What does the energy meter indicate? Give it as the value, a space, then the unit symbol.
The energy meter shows 153613.1 kWh
